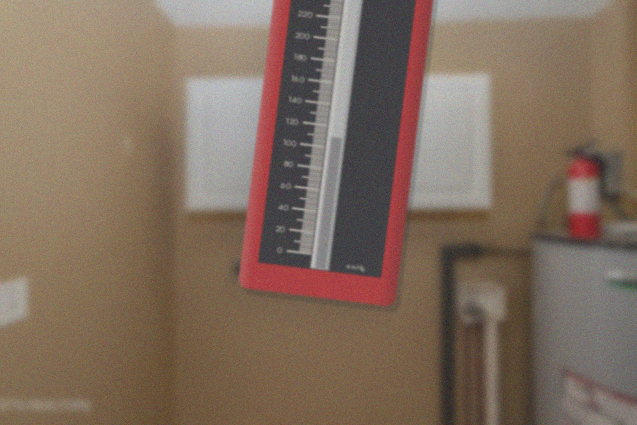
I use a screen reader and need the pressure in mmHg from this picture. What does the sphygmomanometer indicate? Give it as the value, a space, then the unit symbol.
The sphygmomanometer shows 110 mmHg
